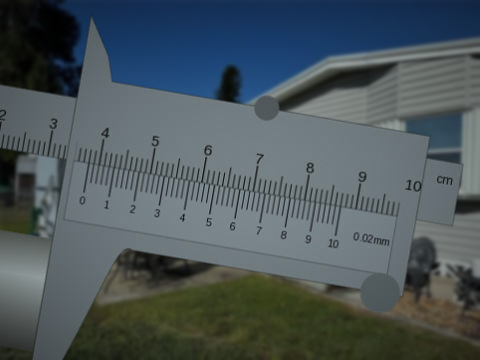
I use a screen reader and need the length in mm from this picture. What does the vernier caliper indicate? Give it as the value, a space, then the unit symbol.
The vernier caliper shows 38.0 mm
